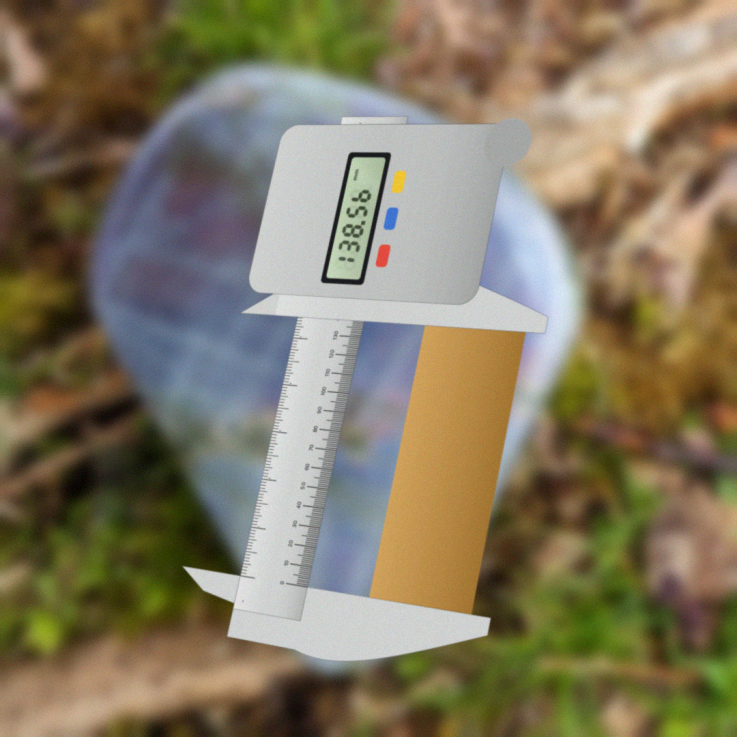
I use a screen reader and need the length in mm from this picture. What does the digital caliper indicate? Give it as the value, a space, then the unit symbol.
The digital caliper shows 138.56 mm
